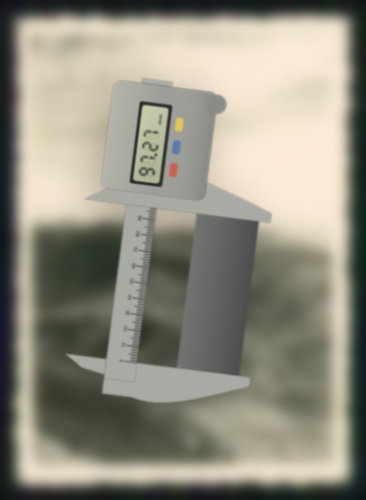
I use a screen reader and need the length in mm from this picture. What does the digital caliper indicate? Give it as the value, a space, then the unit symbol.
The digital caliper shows 97.27 mm
